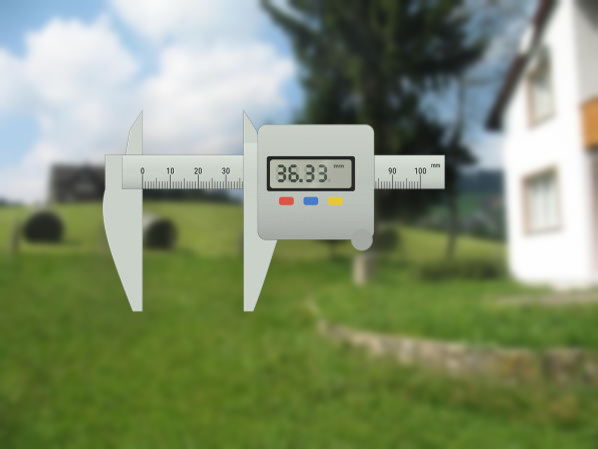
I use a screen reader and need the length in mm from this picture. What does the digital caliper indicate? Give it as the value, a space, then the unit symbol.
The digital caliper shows 36.33 mm
